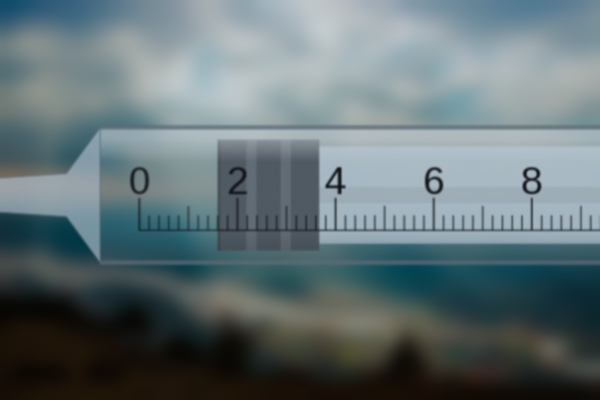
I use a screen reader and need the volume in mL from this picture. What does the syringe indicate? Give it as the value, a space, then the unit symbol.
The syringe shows 1.6 mL
